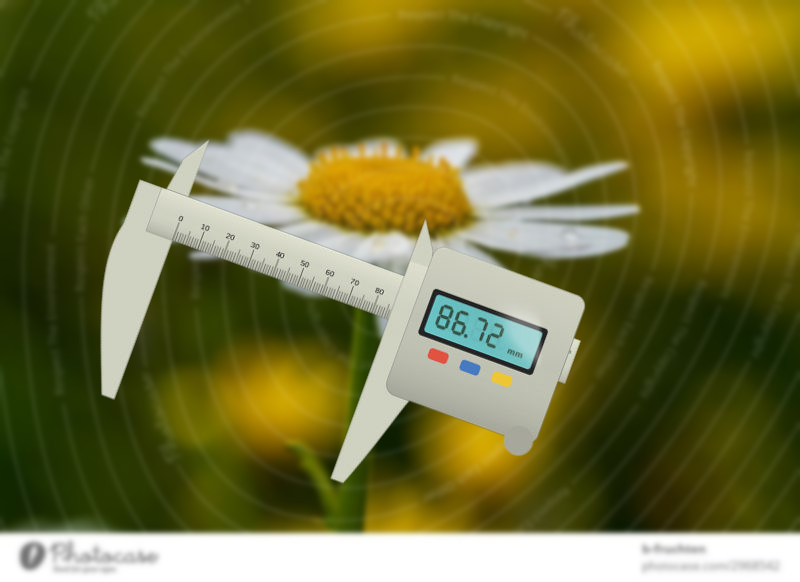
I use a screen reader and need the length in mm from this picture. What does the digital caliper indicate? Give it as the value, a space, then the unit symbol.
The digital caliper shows 86.72 mm
